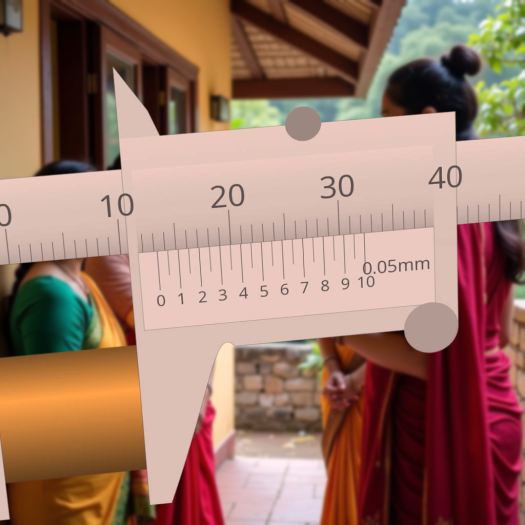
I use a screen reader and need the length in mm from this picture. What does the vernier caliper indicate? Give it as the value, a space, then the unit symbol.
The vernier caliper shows 13.3 mm
